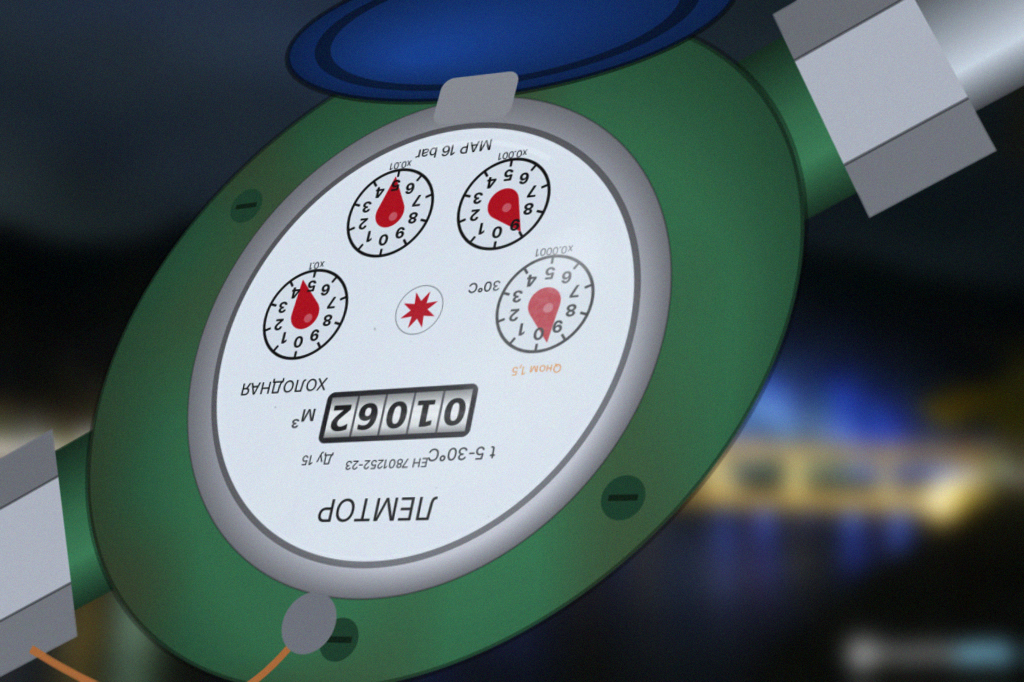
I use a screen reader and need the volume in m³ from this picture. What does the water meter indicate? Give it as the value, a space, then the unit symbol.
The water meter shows 1062.4489 m³
